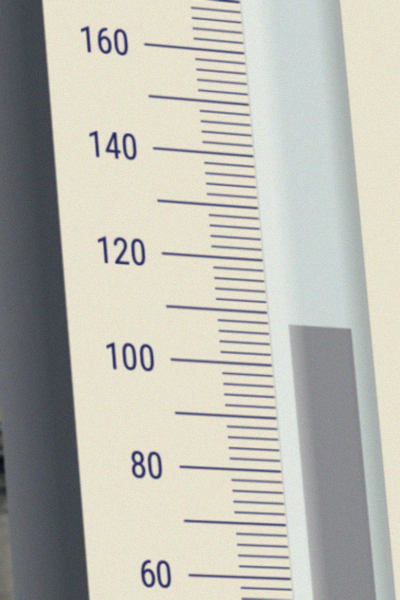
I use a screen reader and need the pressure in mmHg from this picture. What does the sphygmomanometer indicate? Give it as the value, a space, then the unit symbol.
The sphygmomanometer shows 108 mmHg
